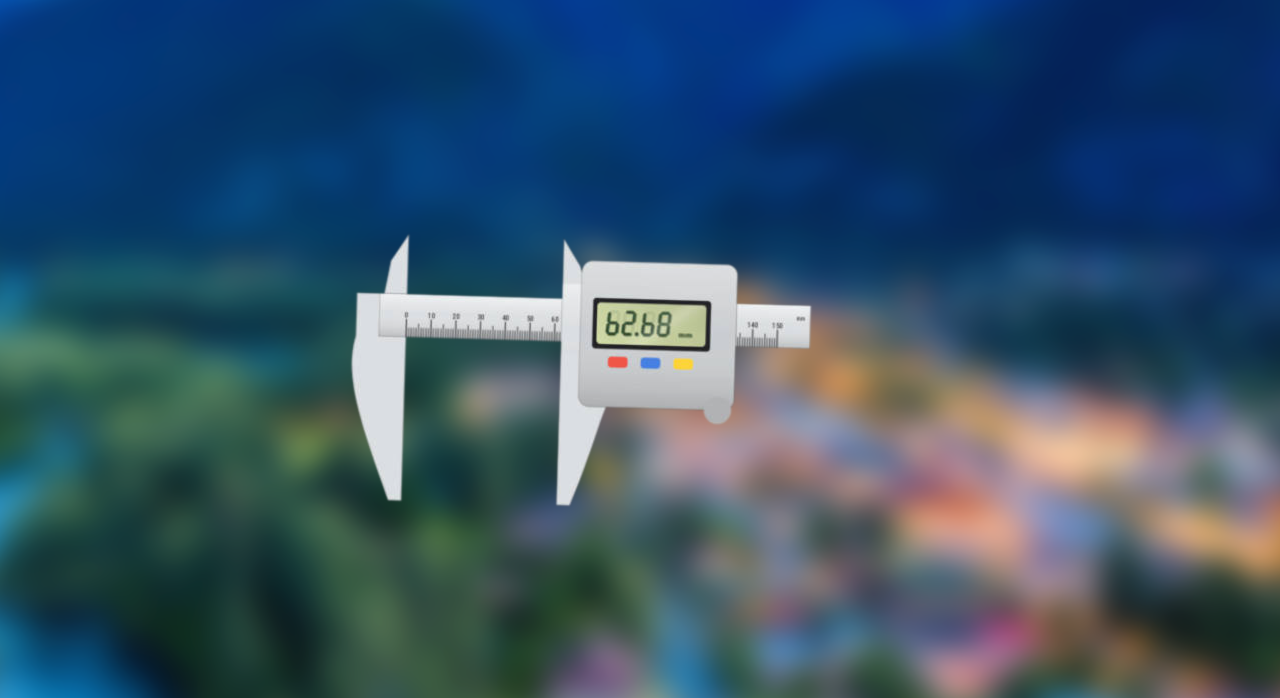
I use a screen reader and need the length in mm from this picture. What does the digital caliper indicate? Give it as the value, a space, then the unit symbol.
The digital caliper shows 62.68 mm
